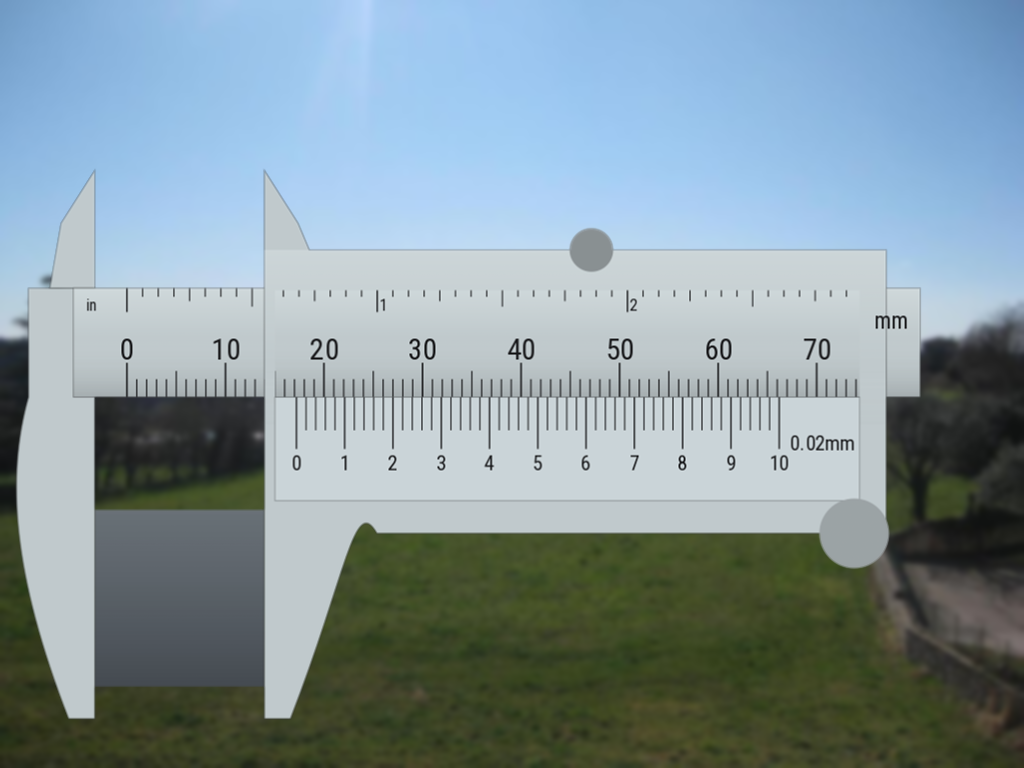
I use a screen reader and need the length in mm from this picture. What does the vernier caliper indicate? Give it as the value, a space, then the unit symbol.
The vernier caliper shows 17.2 mm
